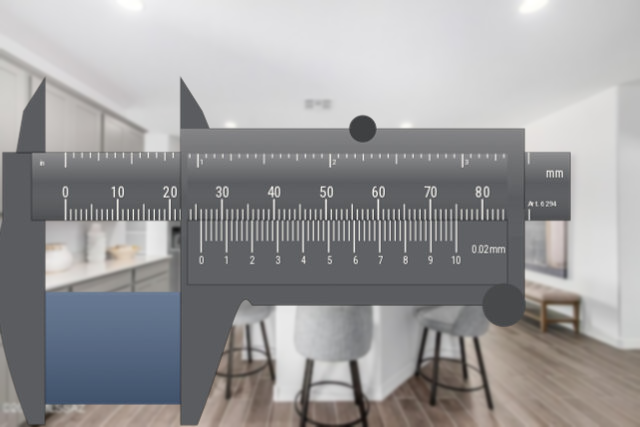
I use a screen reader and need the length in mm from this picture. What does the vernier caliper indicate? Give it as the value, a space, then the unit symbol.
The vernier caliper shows 26.0 mm
